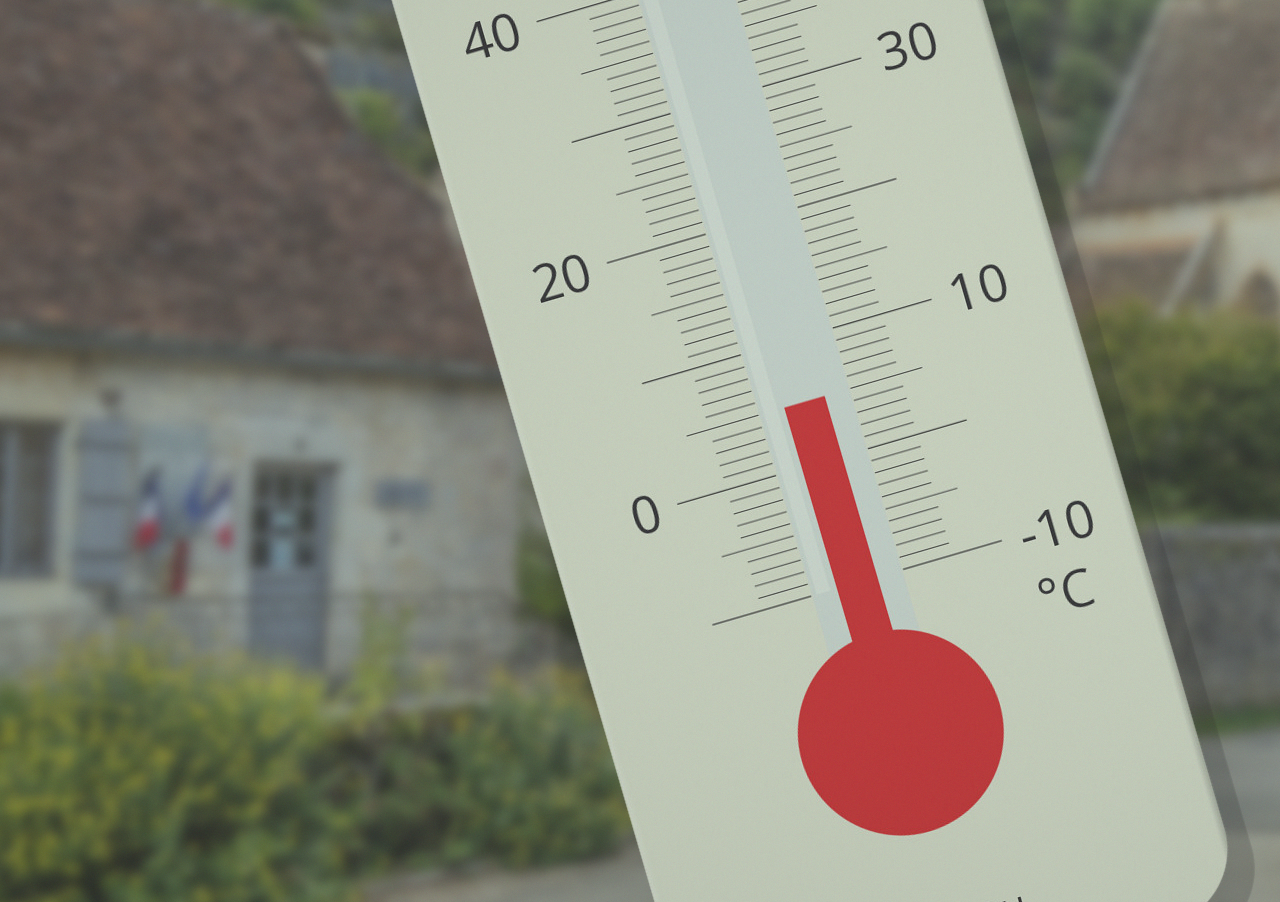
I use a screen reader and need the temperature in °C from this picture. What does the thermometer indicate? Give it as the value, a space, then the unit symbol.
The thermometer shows 5 °C
